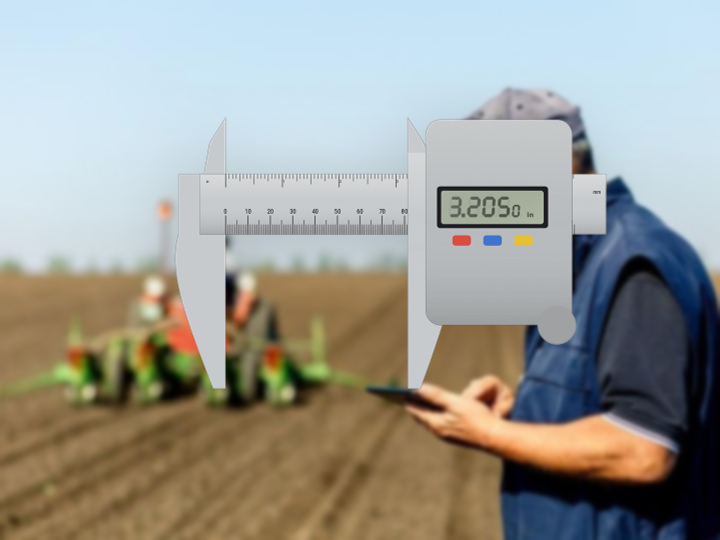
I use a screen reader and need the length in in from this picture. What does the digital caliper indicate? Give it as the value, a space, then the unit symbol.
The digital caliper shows 3.2050 in
